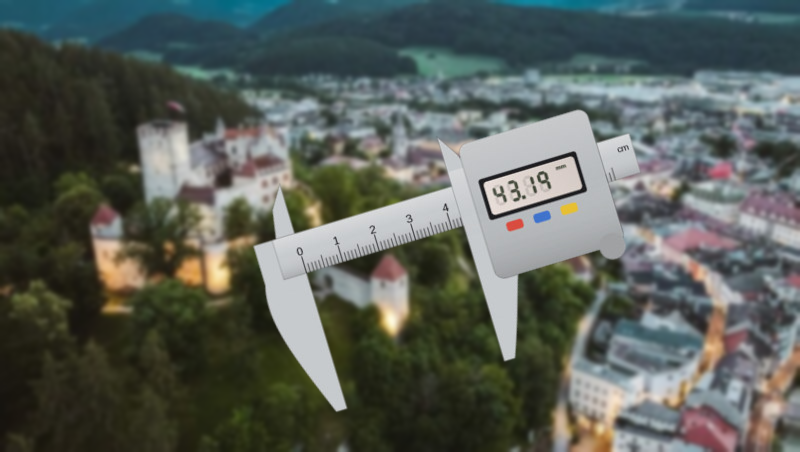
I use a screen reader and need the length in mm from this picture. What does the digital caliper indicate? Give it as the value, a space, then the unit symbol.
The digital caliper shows 43.19 mm
